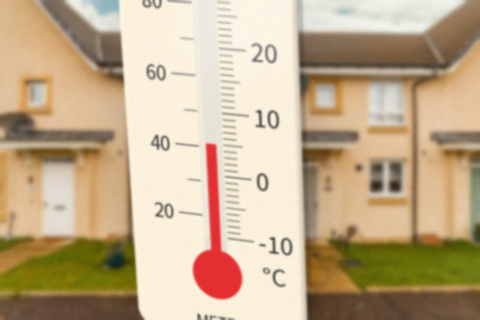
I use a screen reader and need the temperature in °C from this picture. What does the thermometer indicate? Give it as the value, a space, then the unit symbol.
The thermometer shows 5 °C
